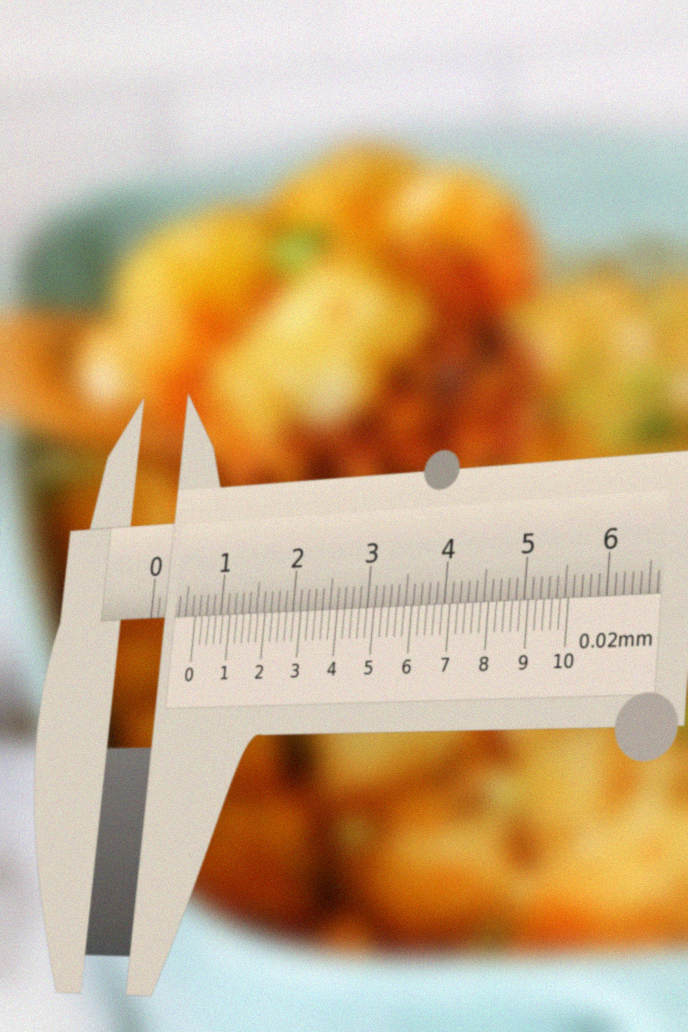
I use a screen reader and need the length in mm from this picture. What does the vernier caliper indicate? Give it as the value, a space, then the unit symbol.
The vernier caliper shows 6.4 mm
